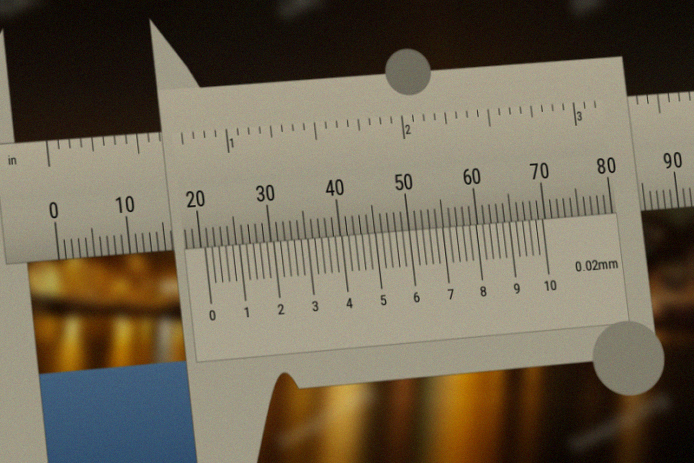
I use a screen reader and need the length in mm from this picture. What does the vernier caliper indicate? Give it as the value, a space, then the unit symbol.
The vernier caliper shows 20.6 mm
